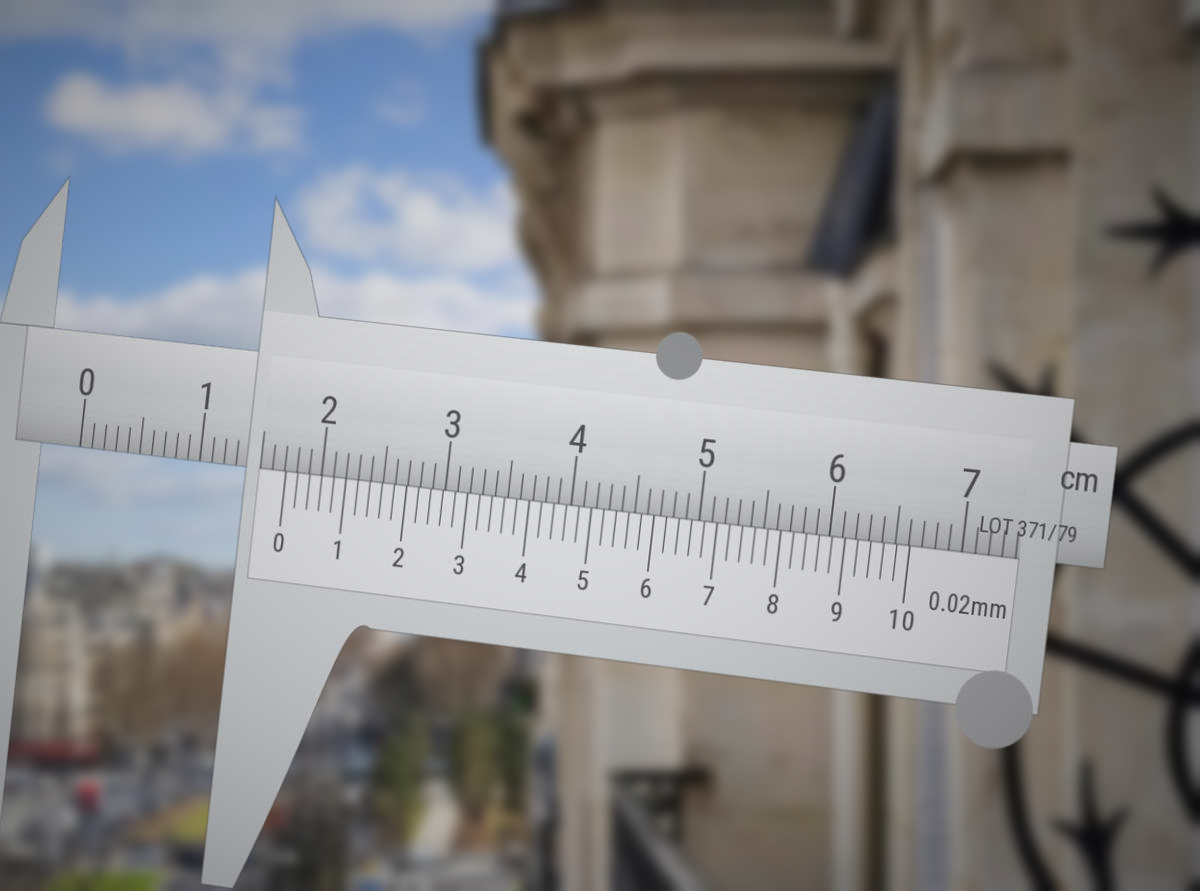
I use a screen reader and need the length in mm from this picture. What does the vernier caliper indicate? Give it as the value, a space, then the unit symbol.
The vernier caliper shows 17.1 mm
